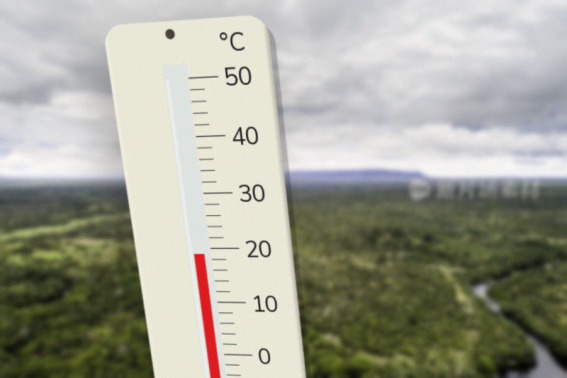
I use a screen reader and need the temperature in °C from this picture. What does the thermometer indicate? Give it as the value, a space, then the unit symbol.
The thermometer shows 19 °C
